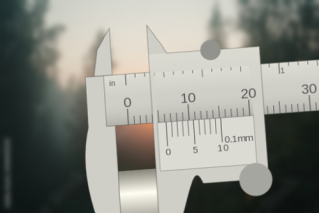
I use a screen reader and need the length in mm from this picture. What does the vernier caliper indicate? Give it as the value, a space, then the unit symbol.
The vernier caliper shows 6.2 mm
